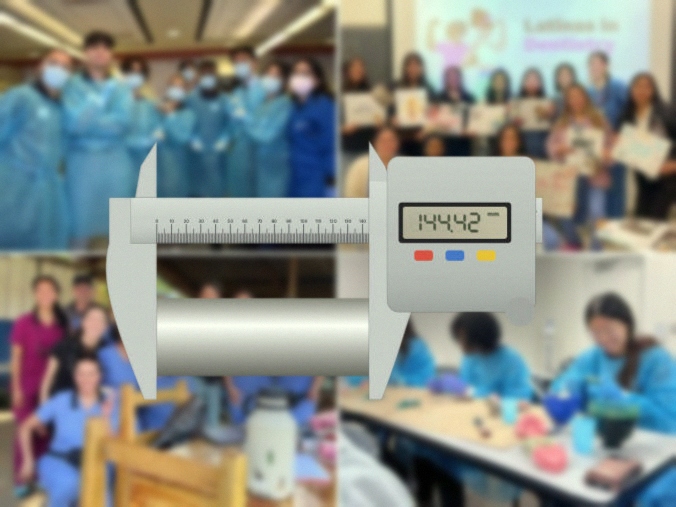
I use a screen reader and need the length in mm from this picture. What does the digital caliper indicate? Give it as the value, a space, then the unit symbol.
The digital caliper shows 144.42 mm
